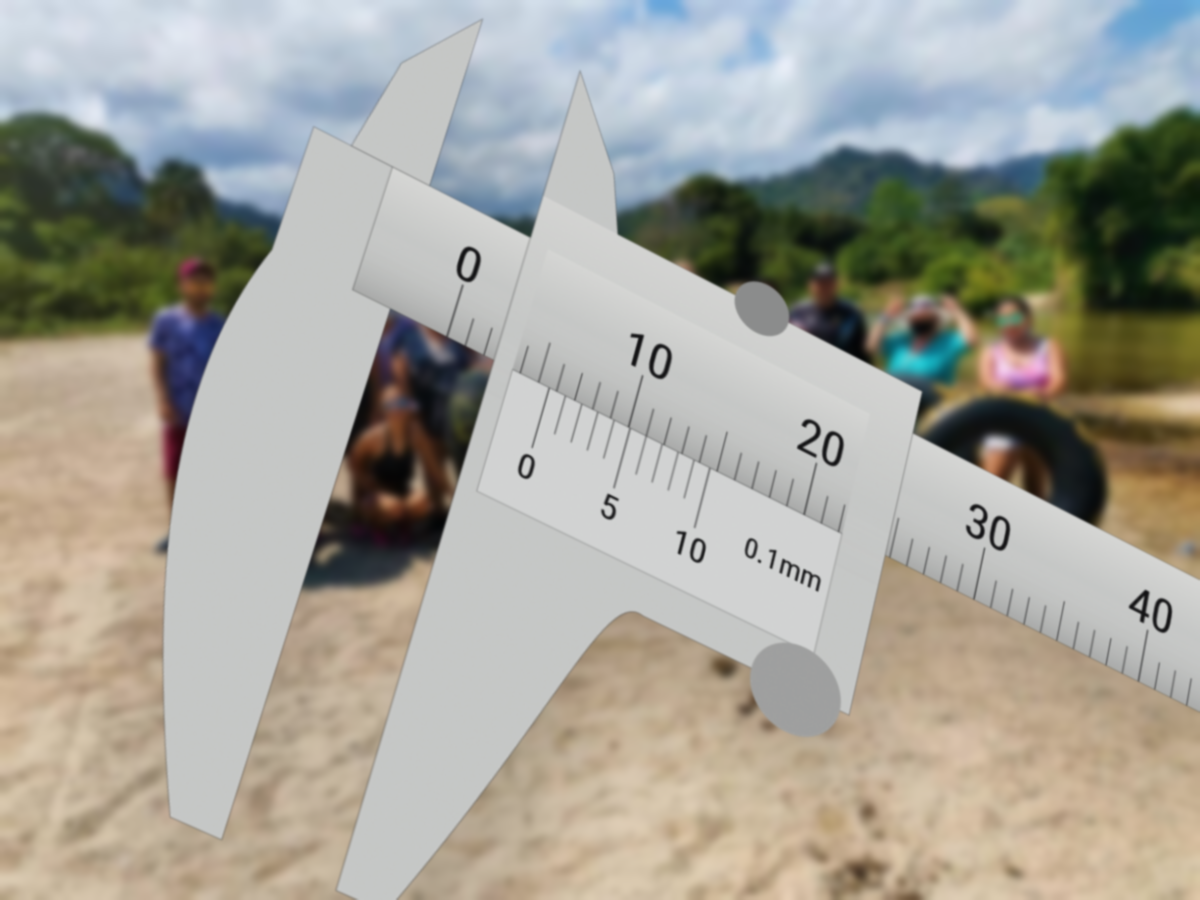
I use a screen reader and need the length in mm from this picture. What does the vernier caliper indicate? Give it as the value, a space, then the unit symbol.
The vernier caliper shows 5.6 mm
